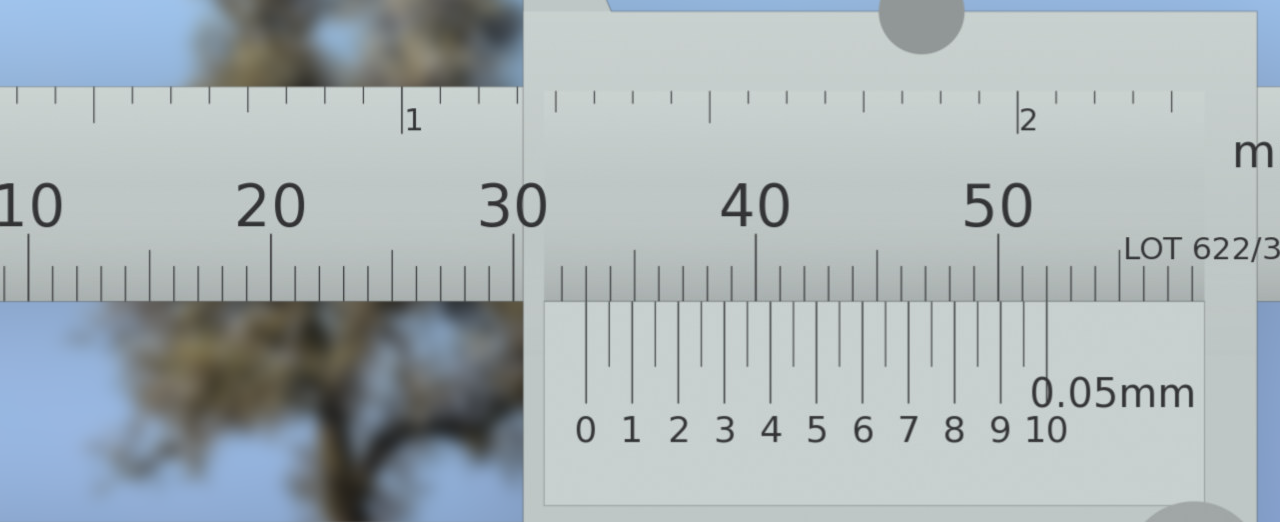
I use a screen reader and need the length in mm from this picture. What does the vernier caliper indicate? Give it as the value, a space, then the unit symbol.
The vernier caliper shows 33.0 mm
